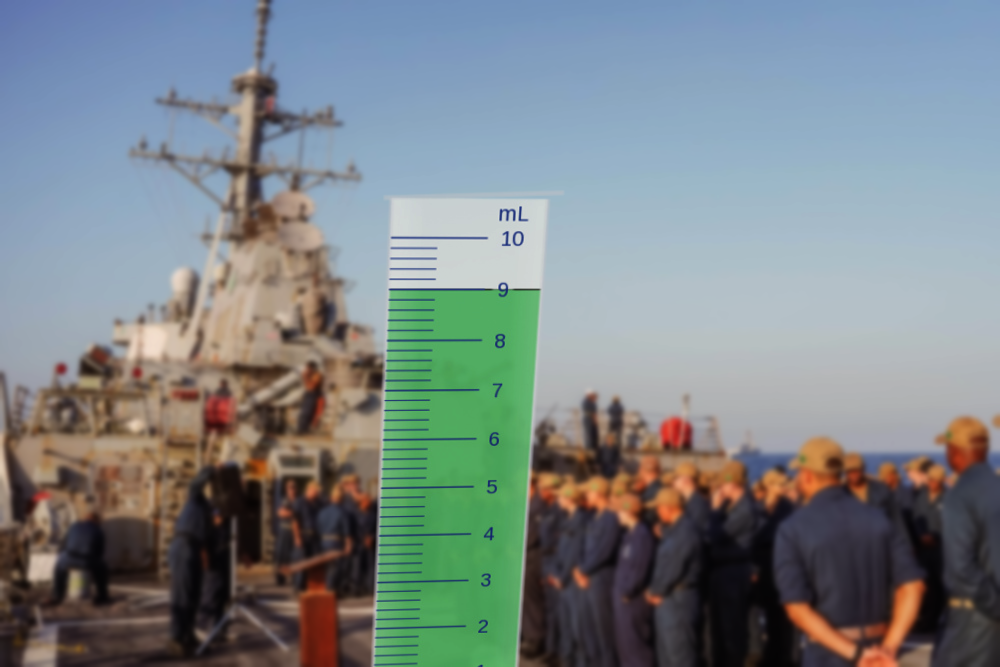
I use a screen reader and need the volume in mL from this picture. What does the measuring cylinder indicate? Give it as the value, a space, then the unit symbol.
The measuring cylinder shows 9 mL
